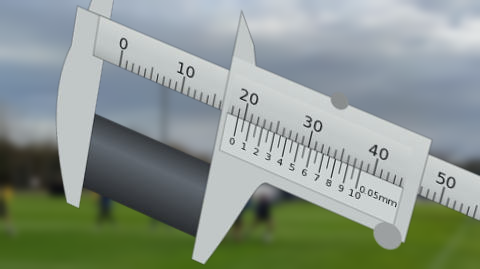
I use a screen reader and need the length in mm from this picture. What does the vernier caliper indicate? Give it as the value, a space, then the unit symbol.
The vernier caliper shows 19.0 mm
